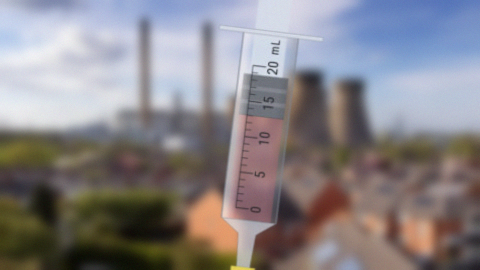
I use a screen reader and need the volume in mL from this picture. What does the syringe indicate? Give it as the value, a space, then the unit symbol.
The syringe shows 13 mL
